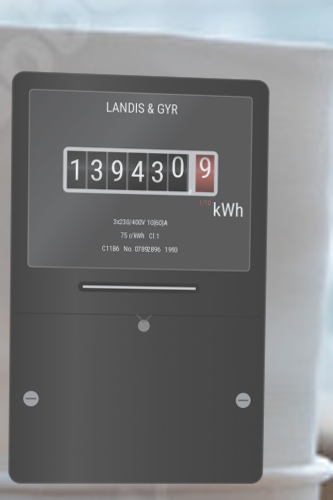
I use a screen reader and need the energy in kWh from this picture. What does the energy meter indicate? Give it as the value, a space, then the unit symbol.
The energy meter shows 139430.9 kWh
